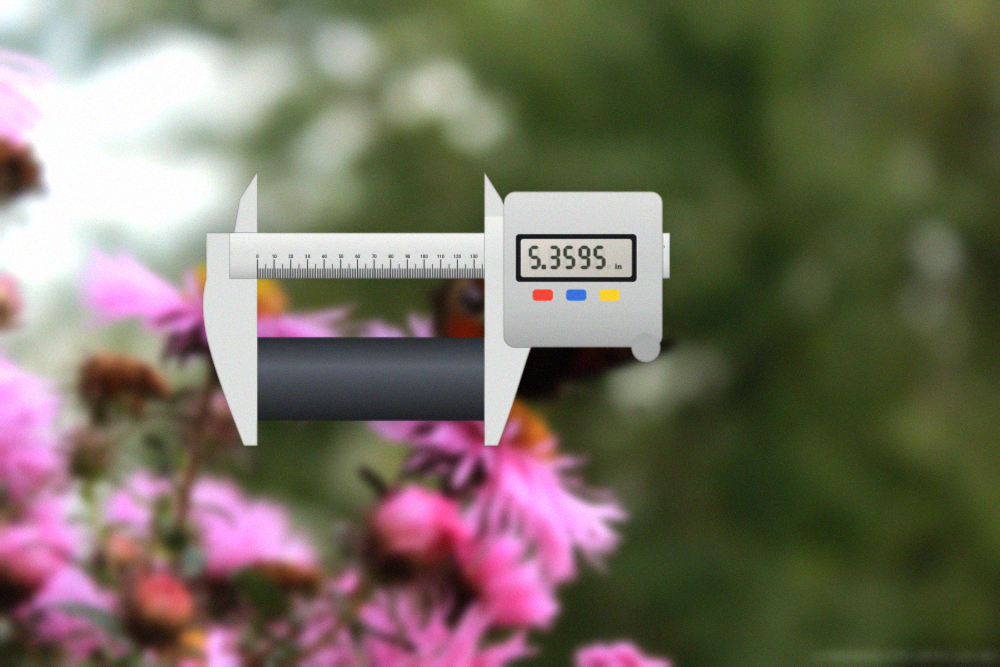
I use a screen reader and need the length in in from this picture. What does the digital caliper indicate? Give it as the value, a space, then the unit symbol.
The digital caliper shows 5.3595 in
